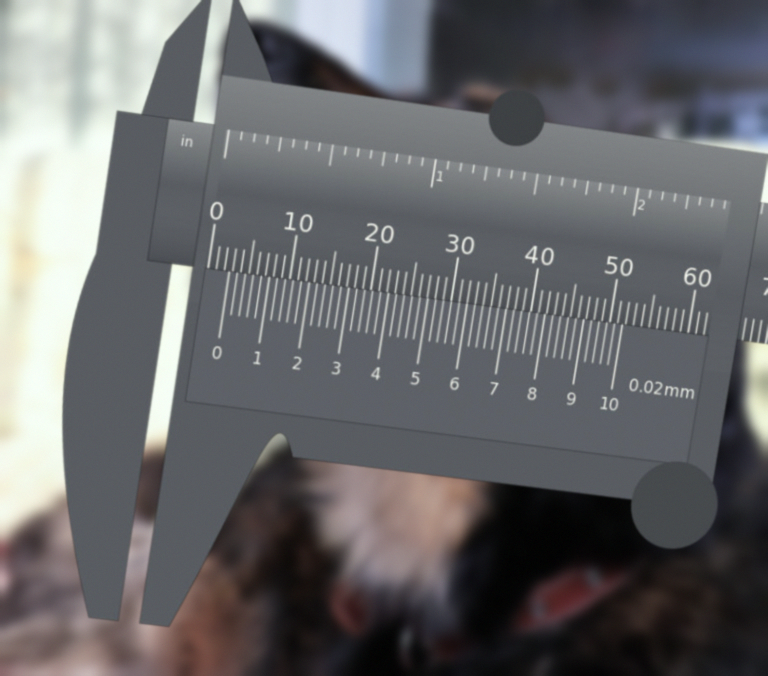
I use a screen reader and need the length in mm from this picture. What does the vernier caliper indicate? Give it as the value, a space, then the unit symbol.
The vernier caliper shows 2.6 mm
